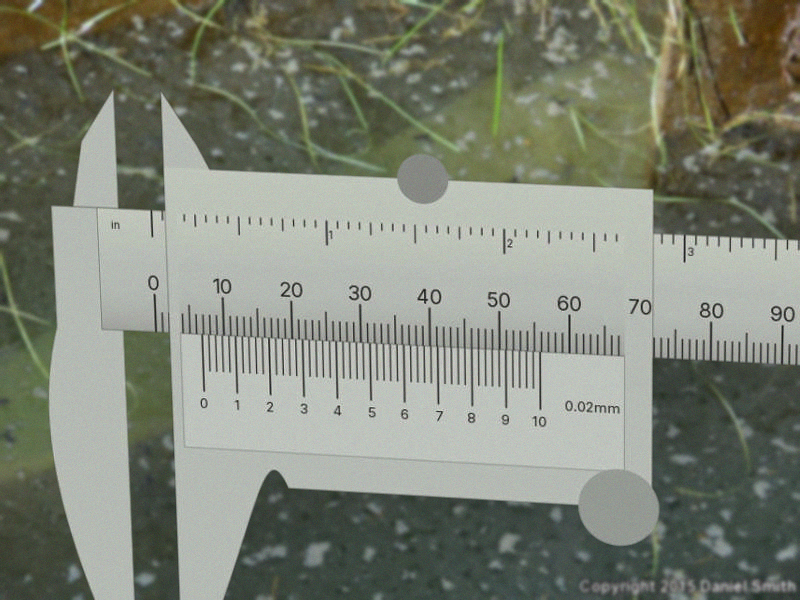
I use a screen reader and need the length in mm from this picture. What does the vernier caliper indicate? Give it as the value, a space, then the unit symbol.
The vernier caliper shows 6.8 mm
